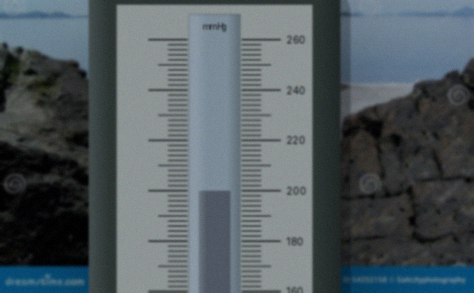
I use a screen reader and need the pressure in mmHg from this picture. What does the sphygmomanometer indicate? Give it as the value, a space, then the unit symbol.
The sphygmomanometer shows 200 mmHg
